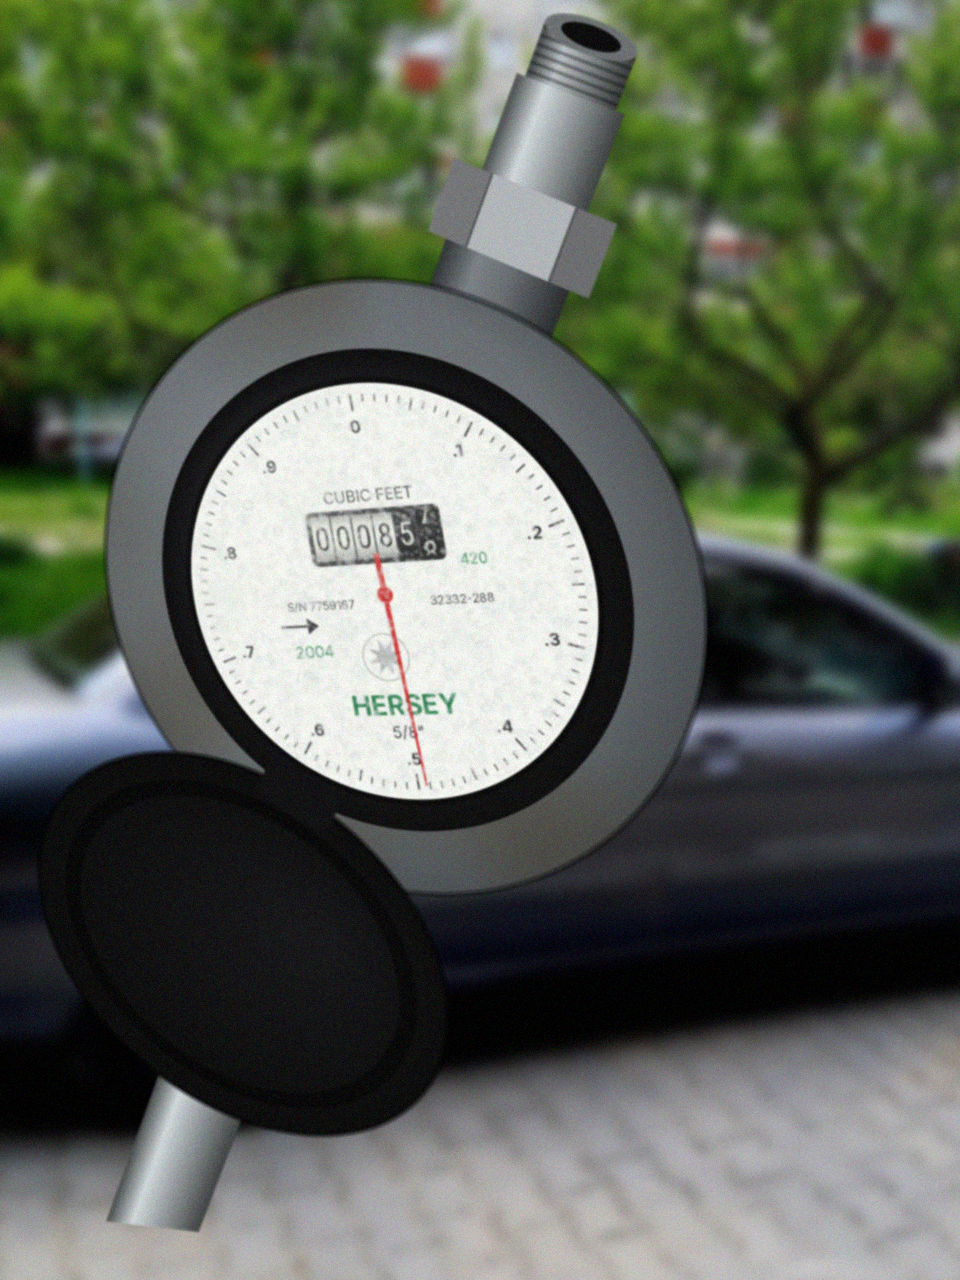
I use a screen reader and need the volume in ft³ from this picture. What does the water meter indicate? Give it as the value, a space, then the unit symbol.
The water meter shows 857.49 ft³
